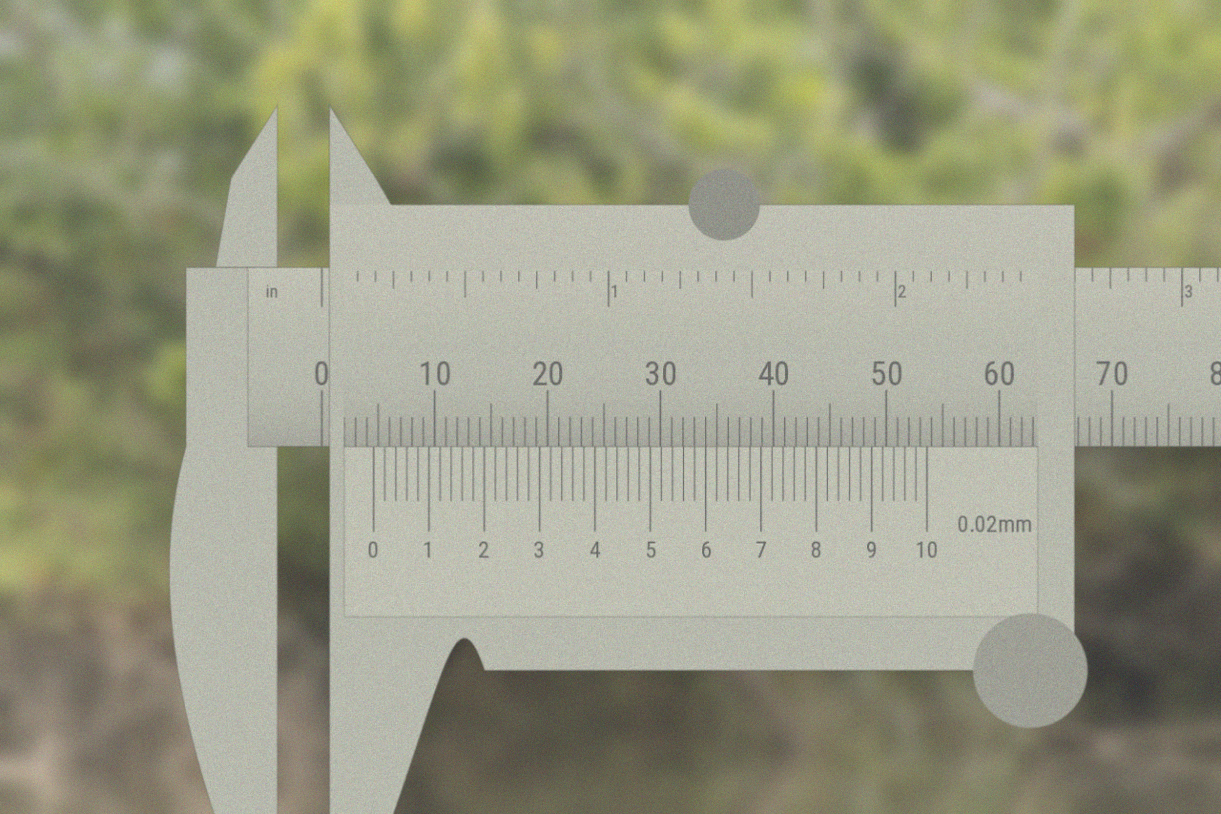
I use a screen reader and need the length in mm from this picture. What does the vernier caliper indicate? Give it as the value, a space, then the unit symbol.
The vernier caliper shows 4.6 mm
